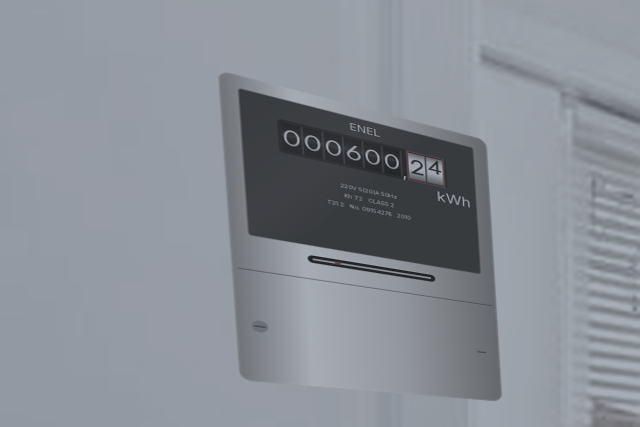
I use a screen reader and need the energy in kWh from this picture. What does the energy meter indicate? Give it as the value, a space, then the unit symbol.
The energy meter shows 600.24 kWh
